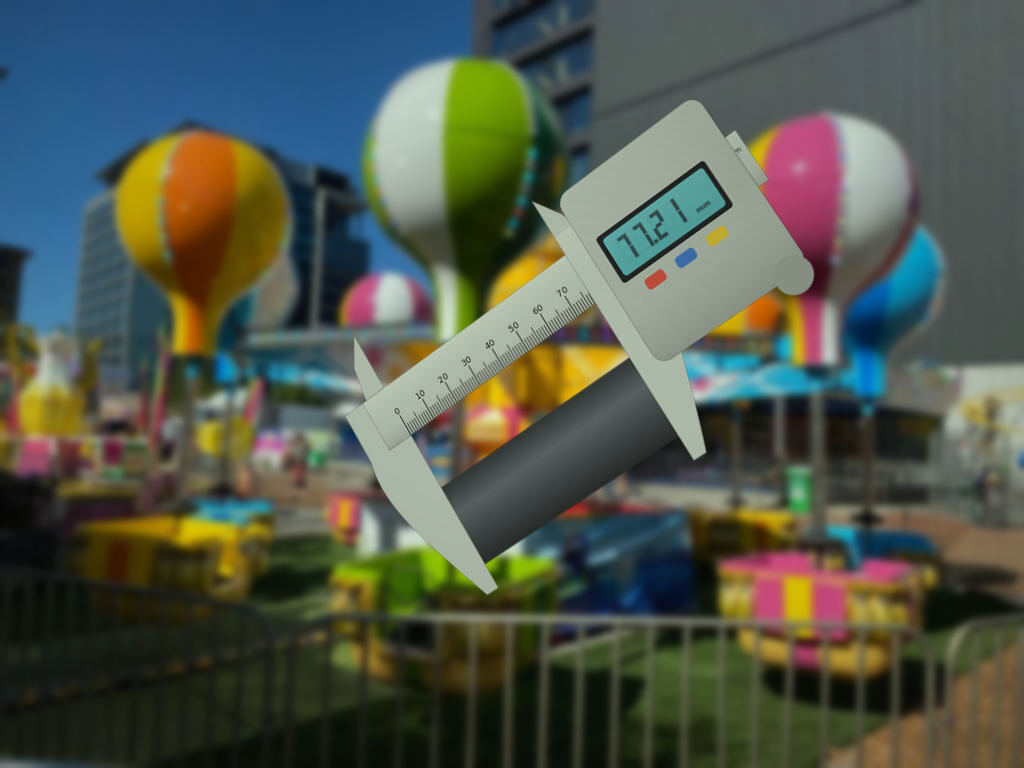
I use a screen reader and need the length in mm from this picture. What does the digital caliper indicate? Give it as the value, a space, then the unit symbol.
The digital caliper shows 77.21 mm
